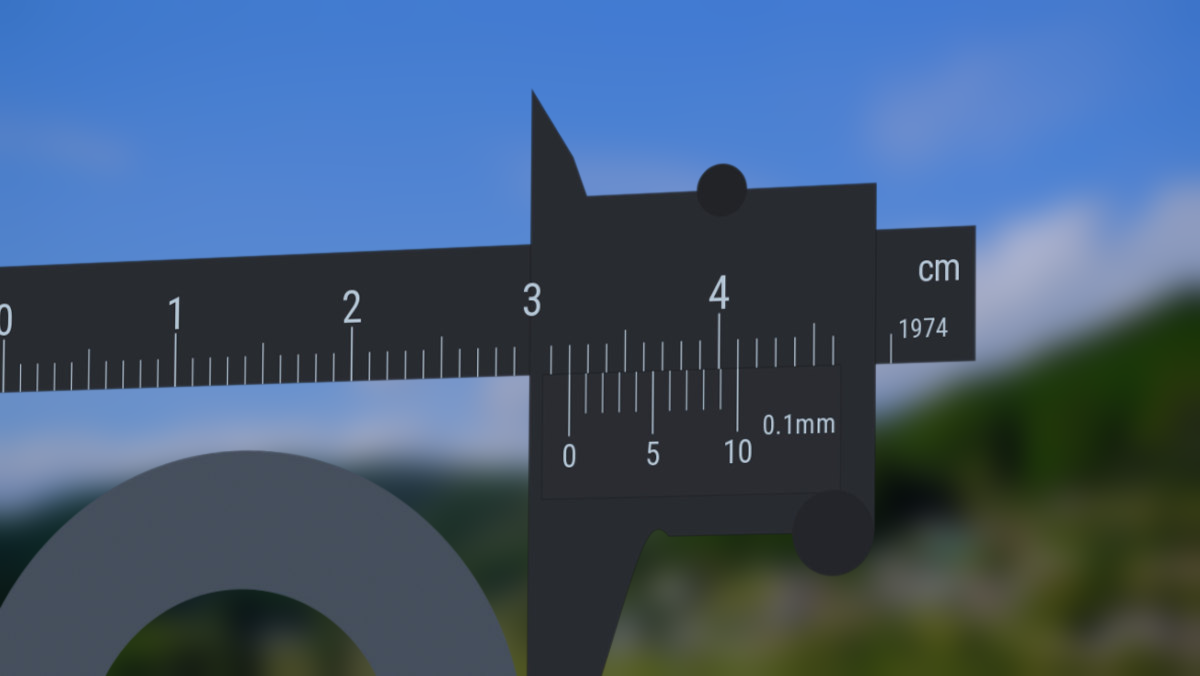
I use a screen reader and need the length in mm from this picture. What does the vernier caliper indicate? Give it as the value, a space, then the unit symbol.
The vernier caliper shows 32.0 mm
